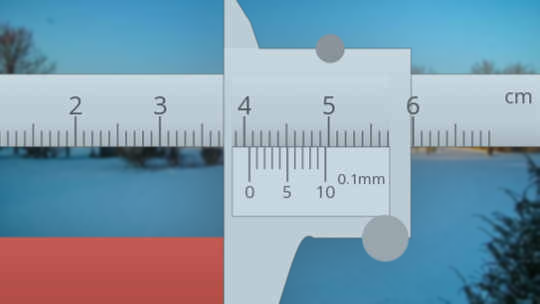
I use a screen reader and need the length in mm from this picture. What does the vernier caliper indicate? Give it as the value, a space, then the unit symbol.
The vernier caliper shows 40.6 mm
